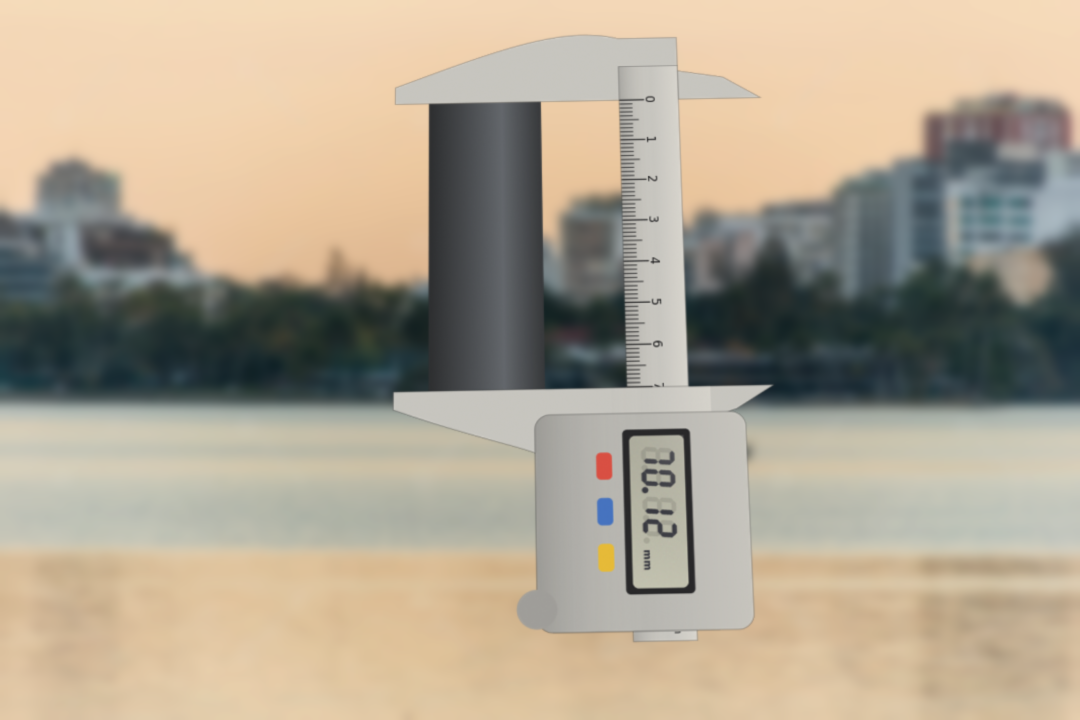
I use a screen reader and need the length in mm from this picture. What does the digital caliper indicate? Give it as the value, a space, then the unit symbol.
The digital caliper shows 70.12 mm
